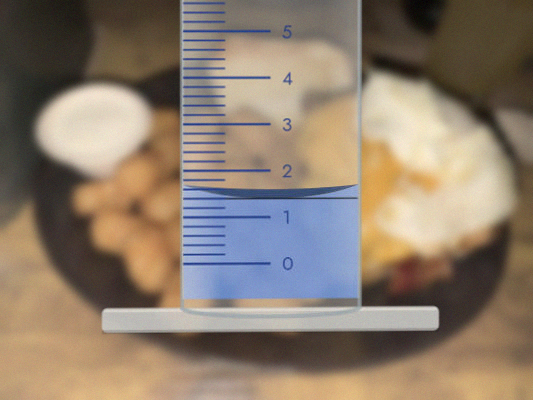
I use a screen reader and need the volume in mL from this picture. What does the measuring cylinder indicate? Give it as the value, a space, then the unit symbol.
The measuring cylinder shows 1.4 mL
